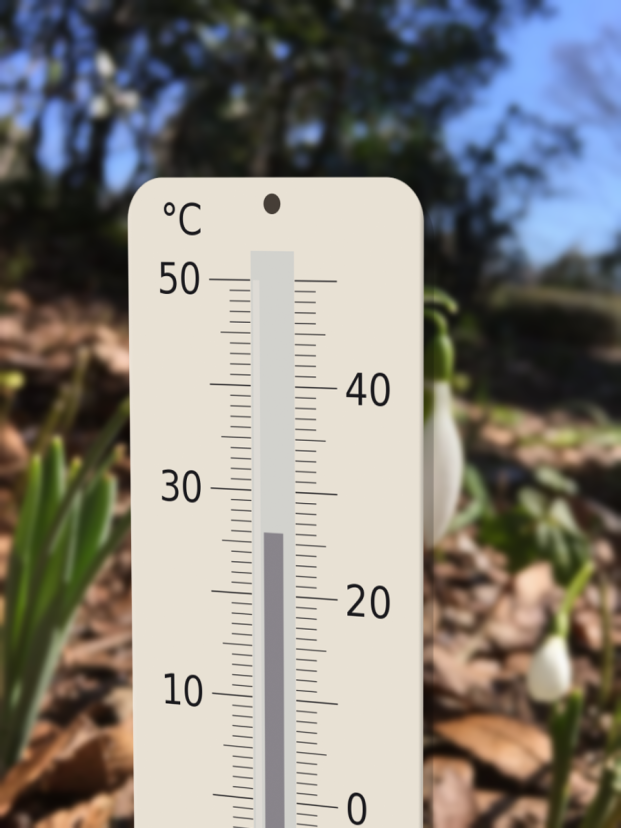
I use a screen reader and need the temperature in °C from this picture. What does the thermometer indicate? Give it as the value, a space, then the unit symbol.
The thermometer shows 26 °C
